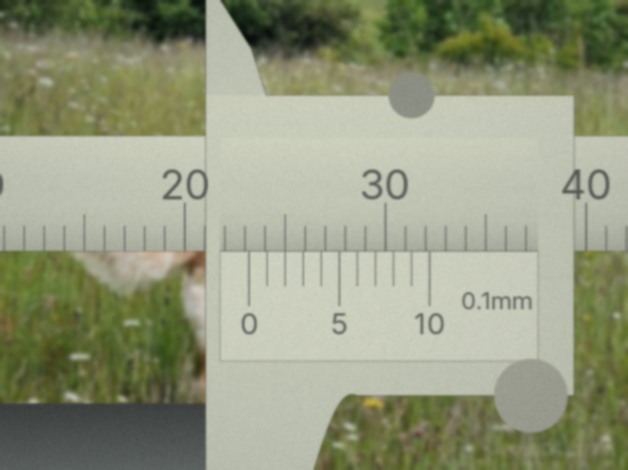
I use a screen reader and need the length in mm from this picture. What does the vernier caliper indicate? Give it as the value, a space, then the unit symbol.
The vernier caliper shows 23.2 mm
